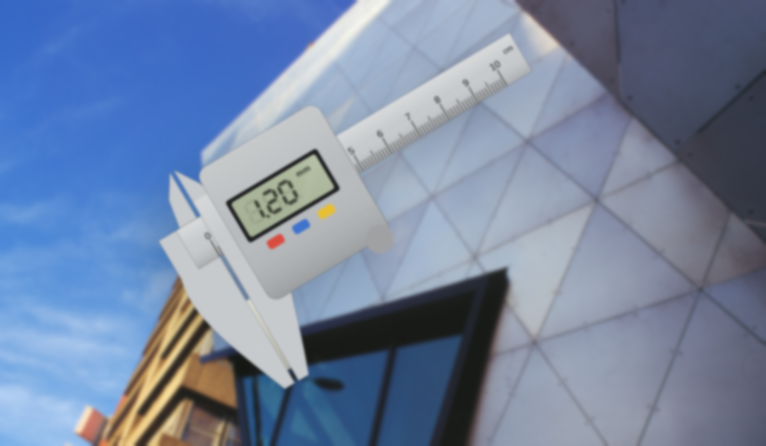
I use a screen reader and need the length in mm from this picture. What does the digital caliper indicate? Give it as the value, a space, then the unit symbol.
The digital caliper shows 1.20 mm
